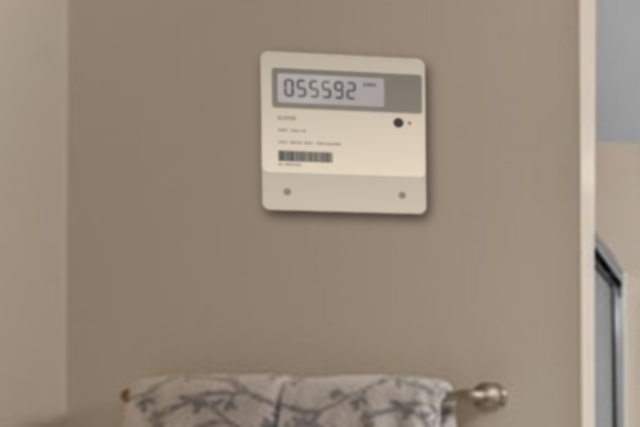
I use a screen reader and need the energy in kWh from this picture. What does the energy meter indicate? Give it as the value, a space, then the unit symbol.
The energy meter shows 55592 kWh
